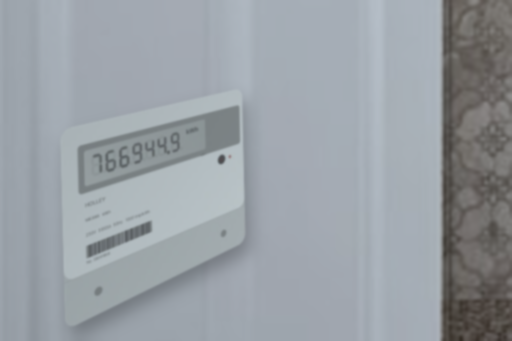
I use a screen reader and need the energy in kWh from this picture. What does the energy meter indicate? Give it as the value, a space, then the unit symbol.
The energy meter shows 766944.9 kWh
